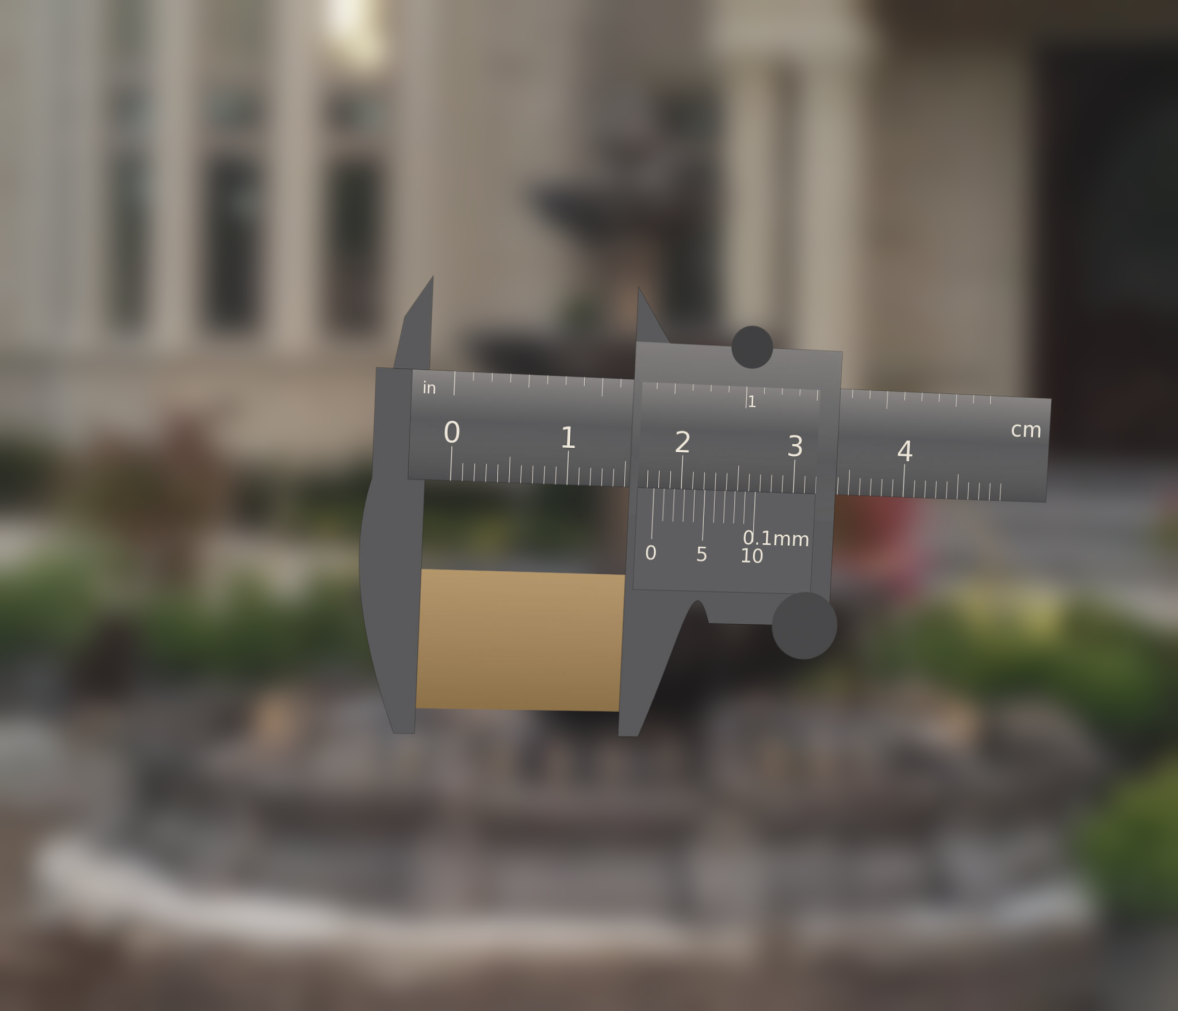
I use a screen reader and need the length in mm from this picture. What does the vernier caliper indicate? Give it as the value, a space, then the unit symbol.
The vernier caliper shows 17.6 mm
